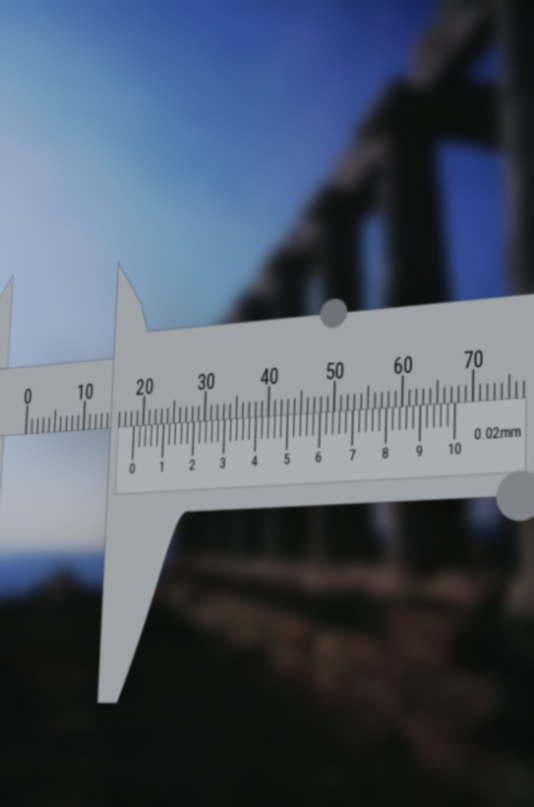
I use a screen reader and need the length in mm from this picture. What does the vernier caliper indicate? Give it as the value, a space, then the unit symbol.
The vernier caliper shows 18.5 mm
